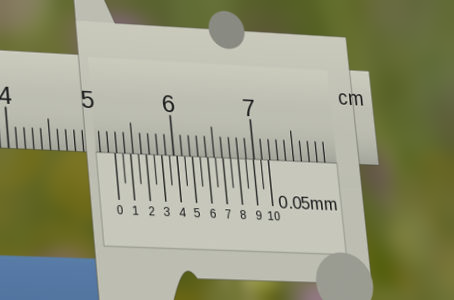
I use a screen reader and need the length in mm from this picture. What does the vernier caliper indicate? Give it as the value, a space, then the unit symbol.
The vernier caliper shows 52.8 mm
